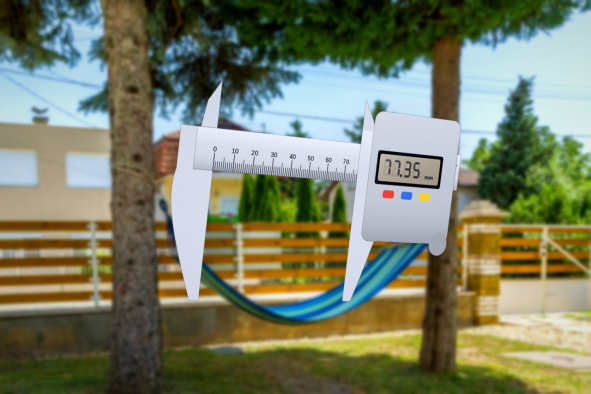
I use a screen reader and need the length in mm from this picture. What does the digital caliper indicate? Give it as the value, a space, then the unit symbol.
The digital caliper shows 77.35 mm
